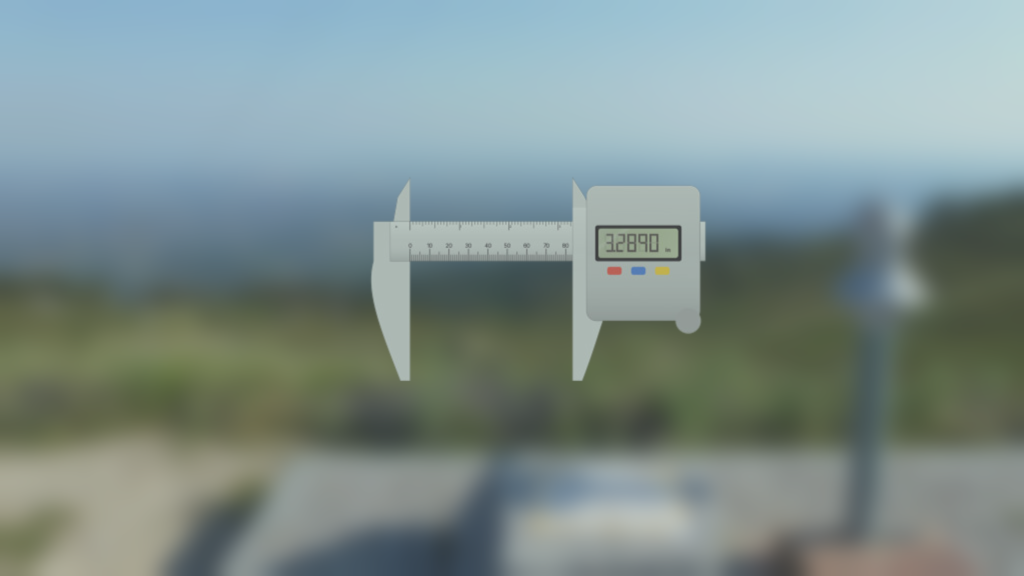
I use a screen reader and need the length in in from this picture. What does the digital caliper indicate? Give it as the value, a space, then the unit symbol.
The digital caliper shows 3.2890 in
